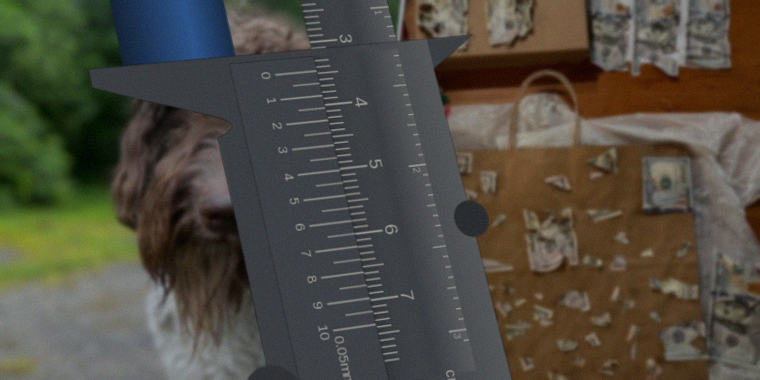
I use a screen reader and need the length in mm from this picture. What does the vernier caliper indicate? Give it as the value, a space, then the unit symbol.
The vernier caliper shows 34.6 mm
